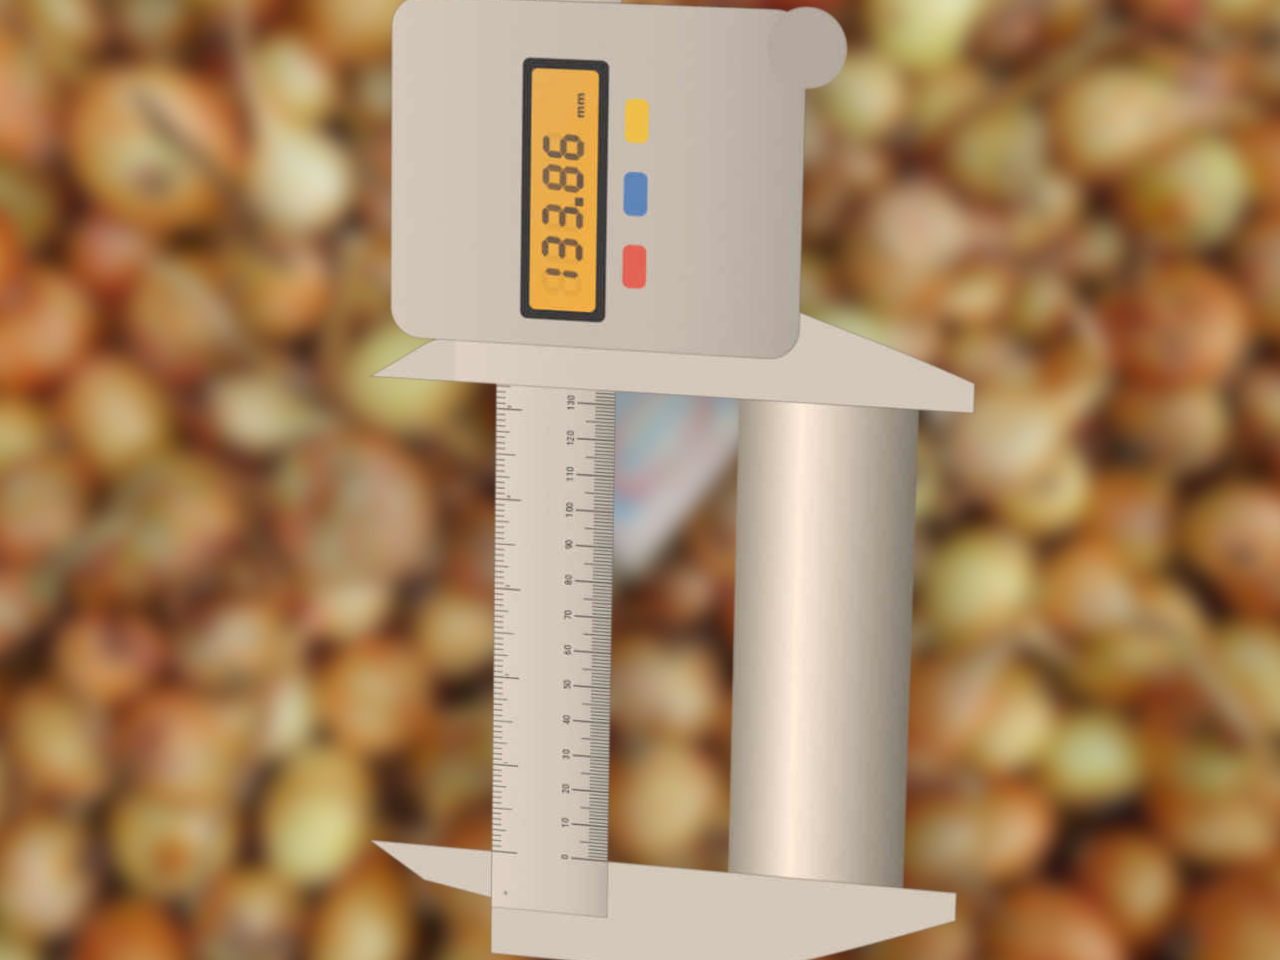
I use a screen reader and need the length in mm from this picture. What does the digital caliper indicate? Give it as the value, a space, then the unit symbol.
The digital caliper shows 133.86 mm
